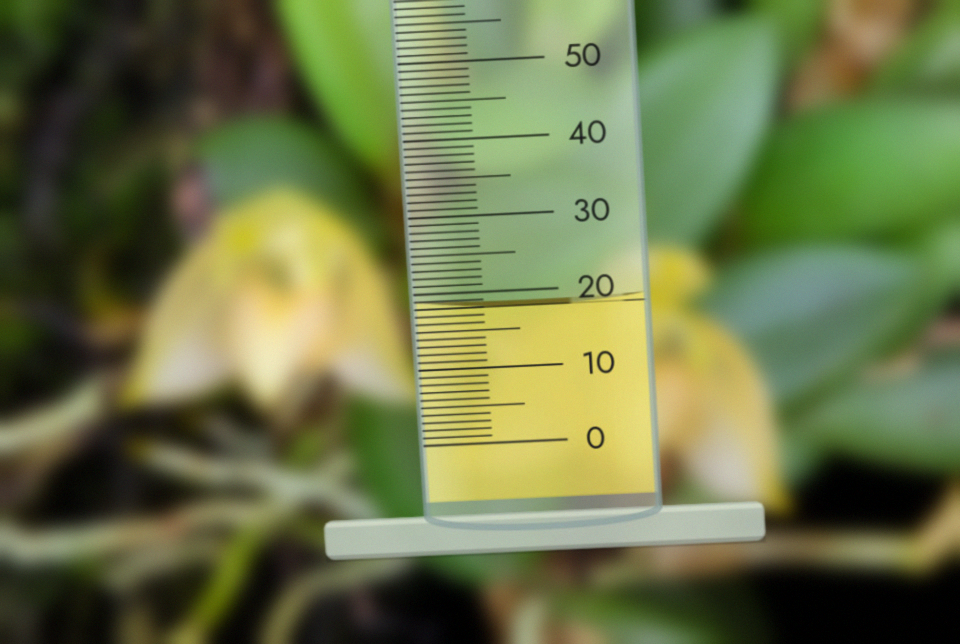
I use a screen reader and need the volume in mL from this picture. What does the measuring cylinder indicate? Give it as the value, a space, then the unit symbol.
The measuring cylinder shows 18 mL
